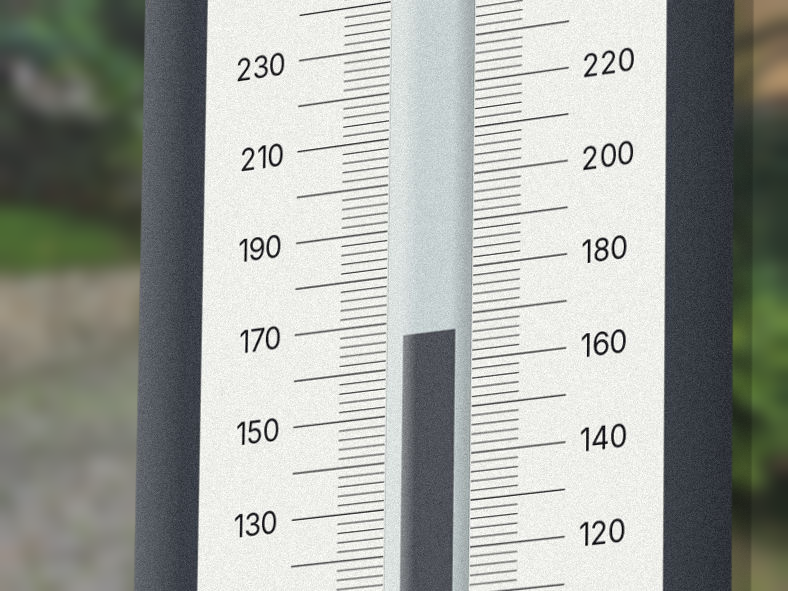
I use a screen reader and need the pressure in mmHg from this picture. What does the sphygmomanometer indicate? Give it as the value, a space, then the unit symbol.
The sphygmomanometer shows 167 mmHg
